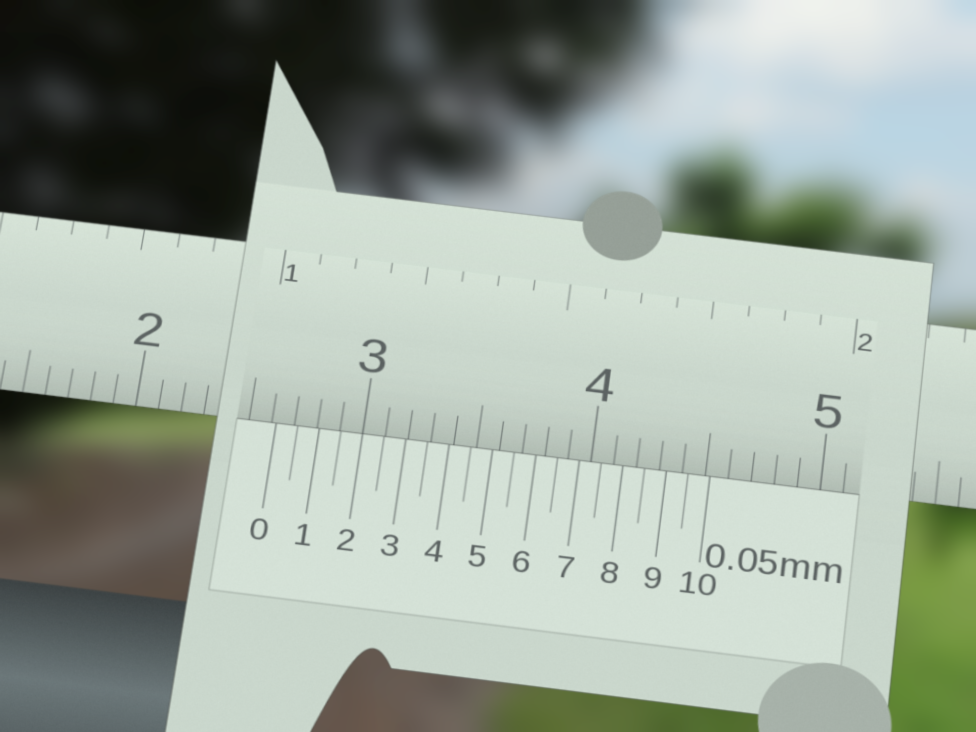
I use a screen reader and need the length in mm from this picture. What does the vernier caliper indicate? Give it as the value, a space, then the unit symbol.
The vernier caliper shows 26.2 mm
